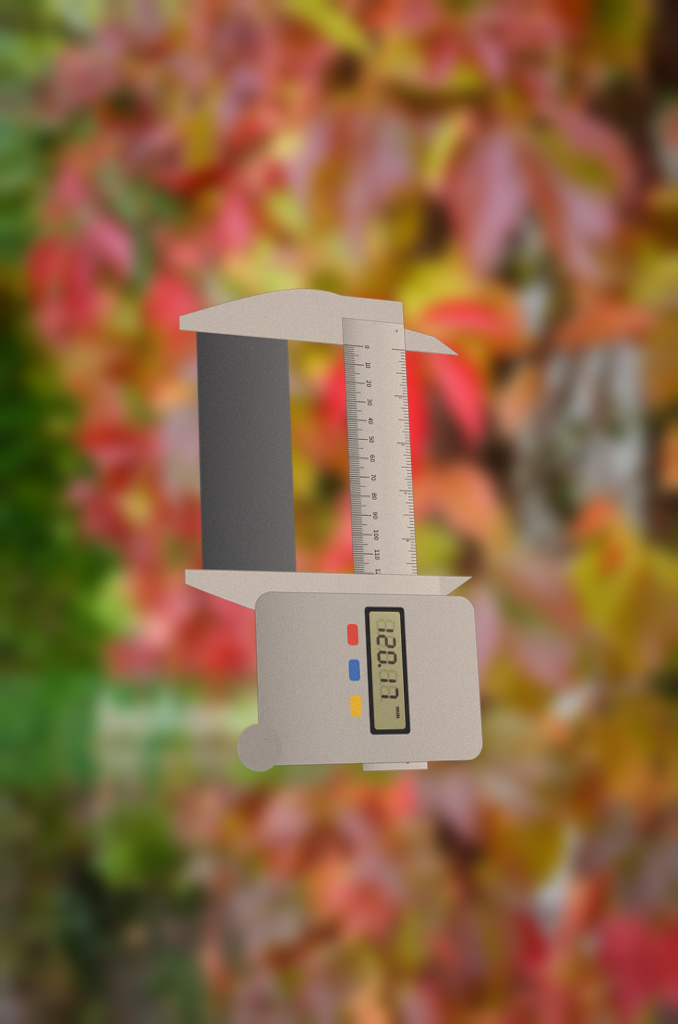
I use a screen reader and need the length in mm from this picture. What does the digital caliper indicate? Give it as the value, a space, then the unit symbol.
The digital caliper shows 120.17 mm
